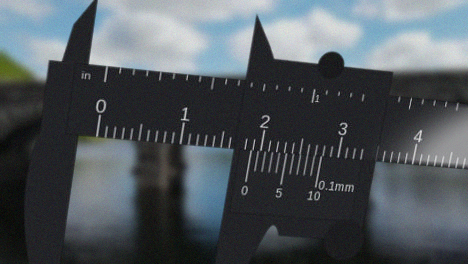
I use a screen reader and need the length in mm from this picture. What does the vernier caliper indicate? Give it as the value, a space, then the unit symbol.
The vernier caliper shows 18.8 mm
